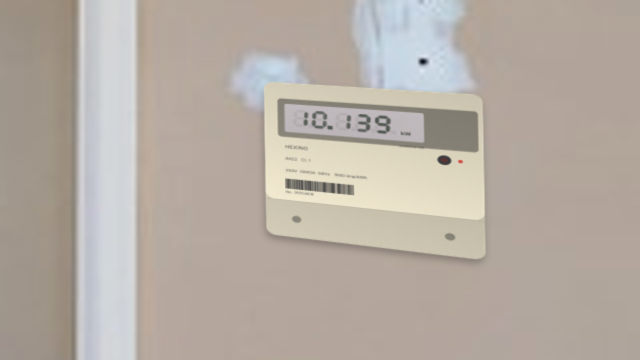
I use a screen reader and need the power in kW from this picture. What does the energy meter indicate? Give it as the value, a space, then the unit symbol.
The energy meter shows 10.139 kW
